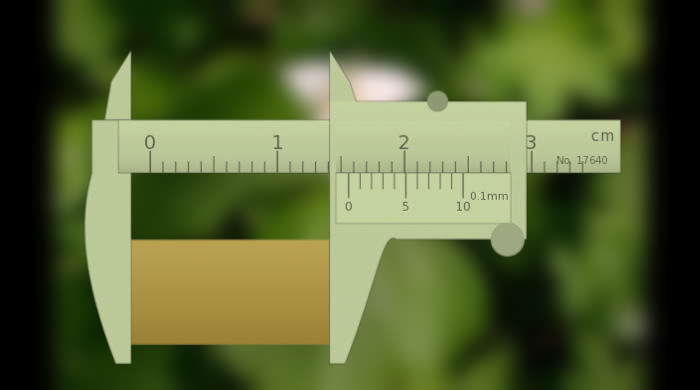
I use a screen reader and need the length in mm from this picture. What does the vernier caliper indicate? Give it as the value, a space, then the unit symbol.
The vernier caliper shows 15.6 mm
